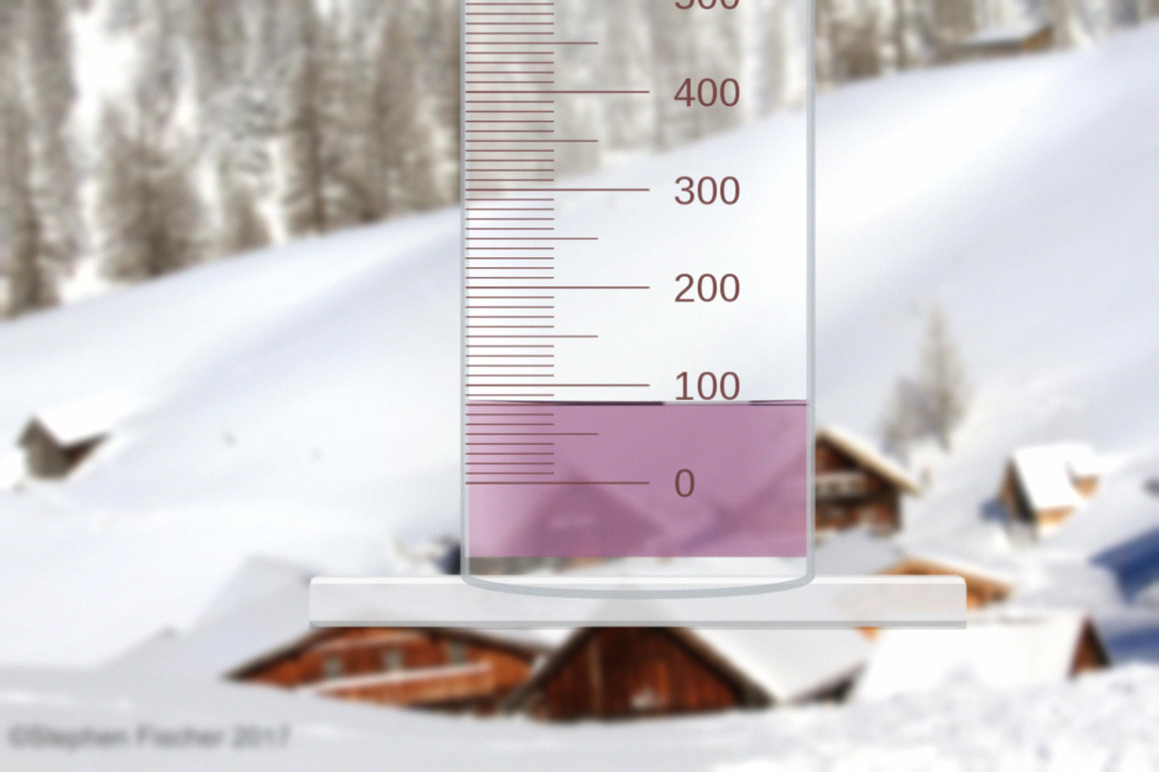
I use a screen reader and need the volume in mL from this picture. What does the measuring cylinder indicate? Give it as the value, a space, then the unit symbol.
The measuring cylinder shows 80 mL
